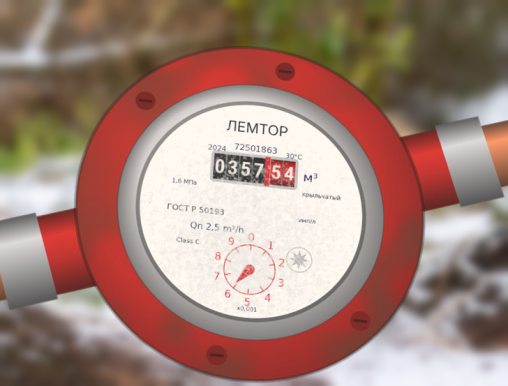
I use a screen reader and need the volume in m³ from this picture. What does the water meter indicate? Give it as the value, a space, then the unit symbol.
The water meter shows 357.546 m³
